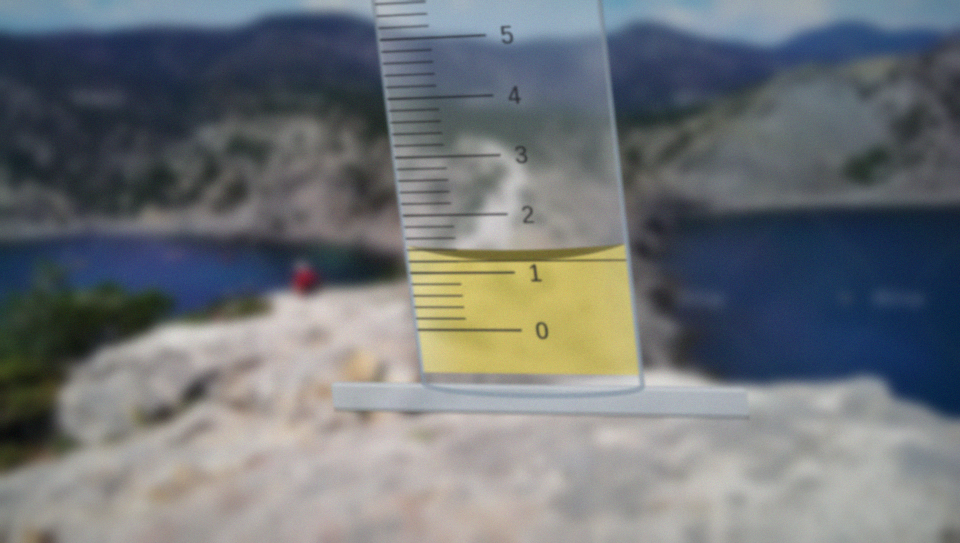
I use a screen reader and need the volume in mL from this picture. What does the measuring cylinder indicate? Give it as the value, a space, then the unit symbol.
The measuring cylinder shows 1.2 mL
